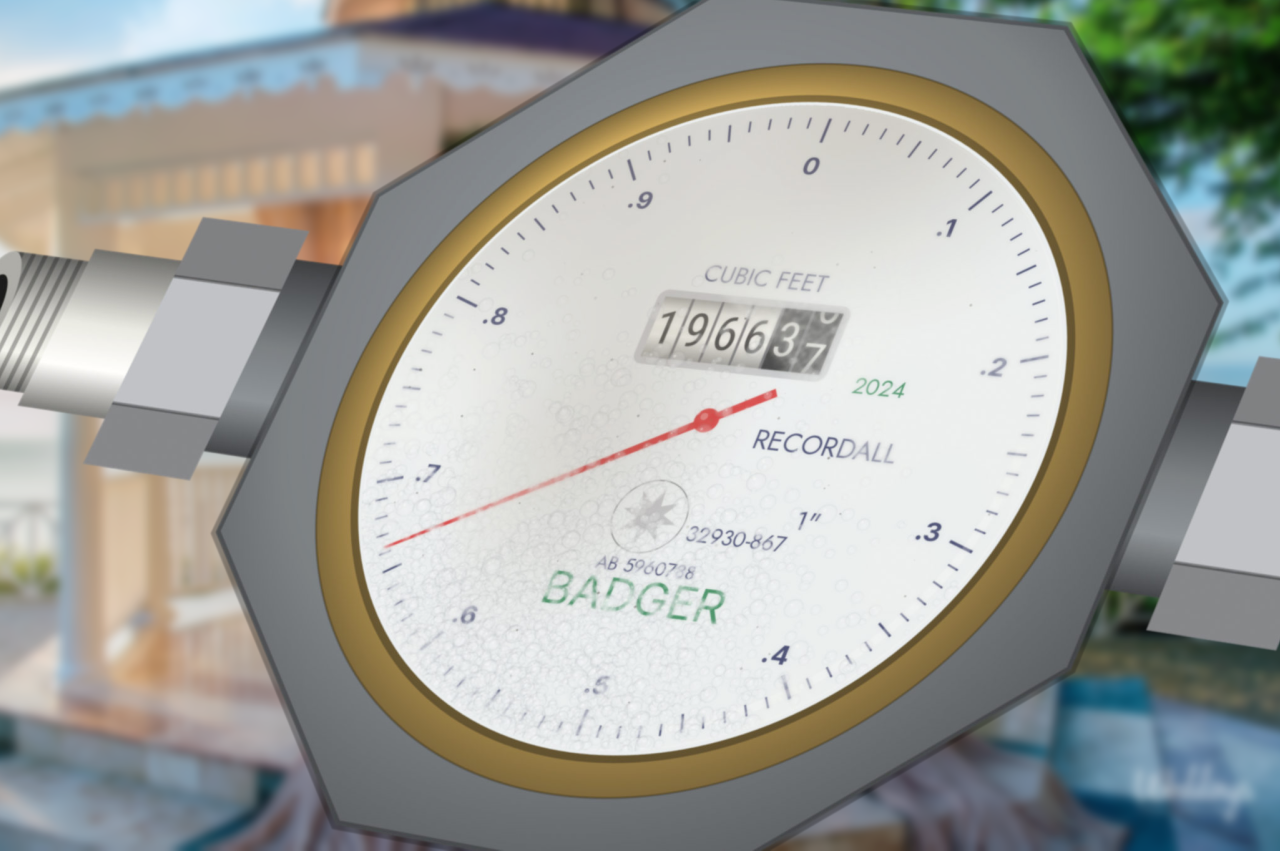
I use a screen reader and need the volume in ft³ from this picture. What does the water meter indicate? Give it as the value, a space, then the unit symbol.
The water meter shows 196636.66 ft³
